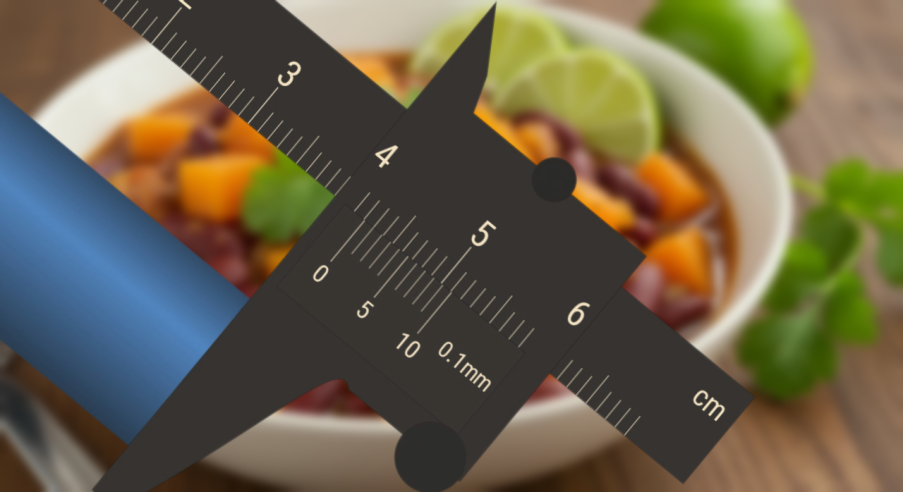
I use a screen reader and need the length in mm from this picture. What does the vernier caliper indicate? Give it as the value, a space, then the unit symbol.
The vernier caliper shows 42.1 mm
